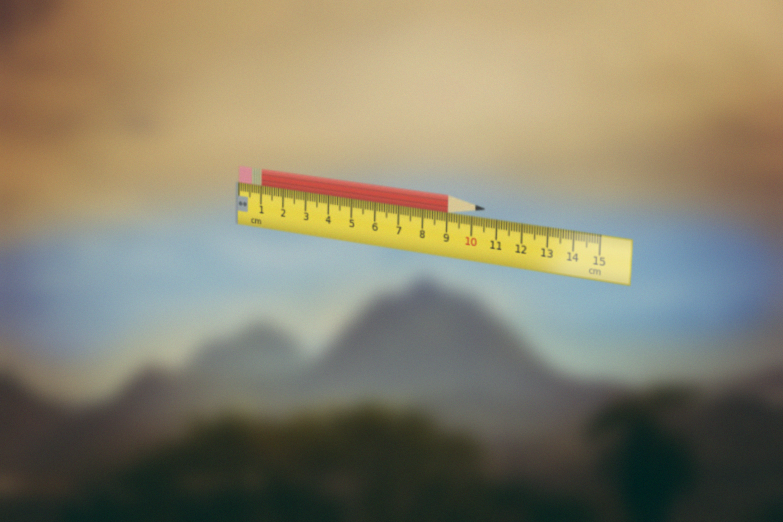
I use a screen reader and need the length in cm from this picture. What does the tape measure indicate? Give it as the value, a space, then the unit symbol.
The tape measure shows 10.5 cm
